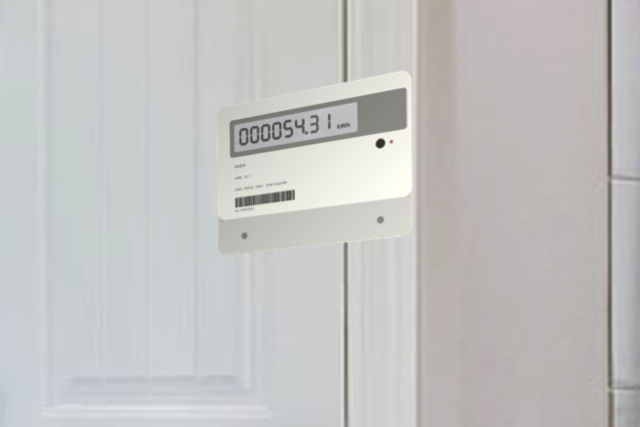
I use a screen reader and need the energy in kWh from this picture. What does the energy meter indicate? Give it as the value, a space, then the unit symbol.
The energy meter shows 54.31 kWh
